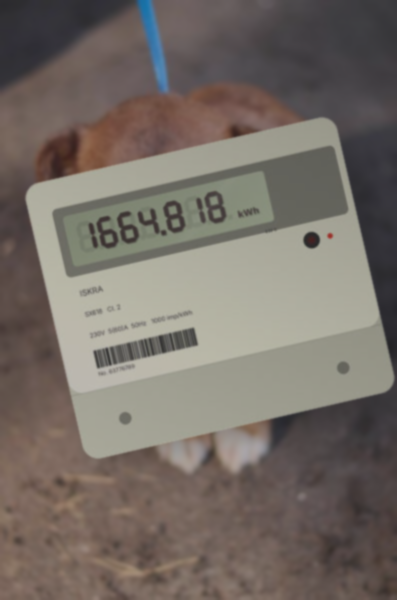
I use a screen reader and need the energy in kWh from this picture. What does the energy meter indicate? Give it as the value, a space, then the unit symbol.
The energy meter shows 1664.818 kWh
